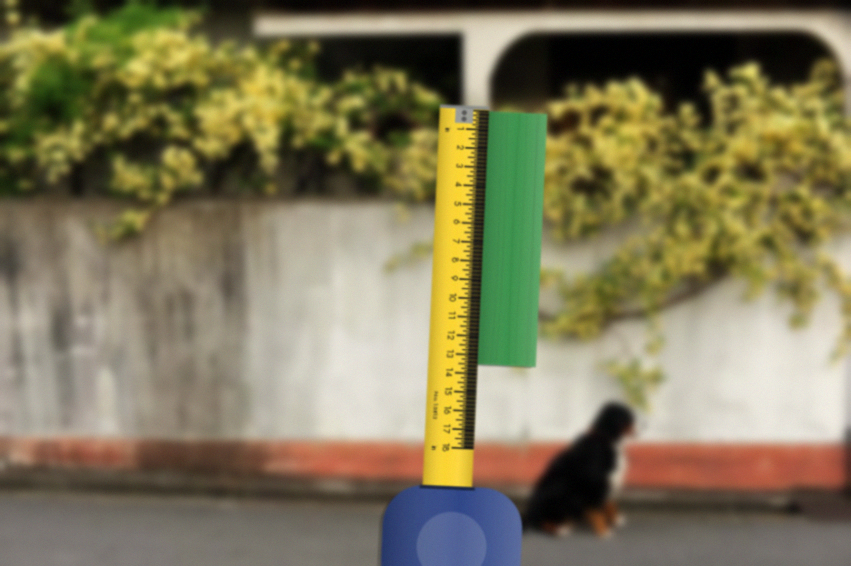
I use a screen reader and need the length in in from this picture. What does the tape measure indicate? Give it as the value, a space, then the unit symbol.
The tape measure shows 13.5 in
